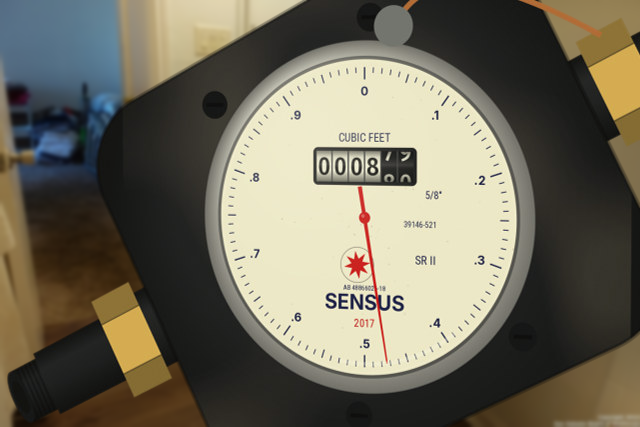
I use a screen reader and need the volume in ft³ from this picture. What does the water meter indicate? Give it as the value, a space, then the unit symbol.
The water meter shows 879.47 ft³
